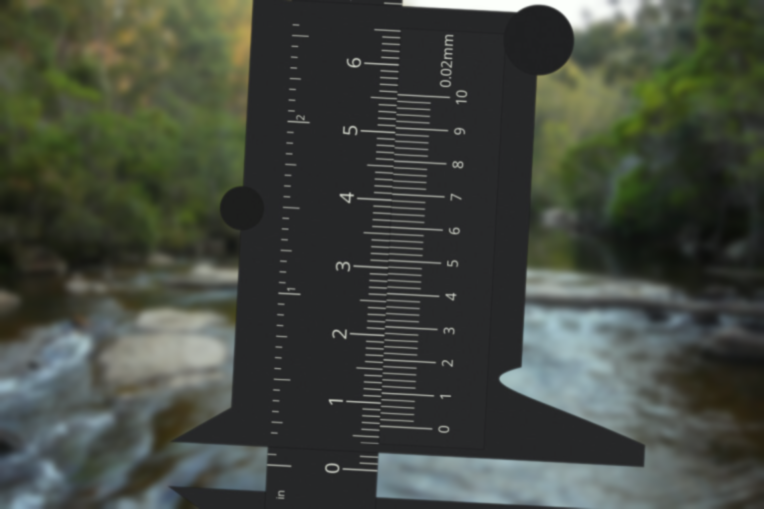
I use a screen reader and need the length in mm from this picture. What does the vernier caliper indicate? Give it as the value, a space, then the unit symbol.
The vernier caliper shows 6.6 mm
